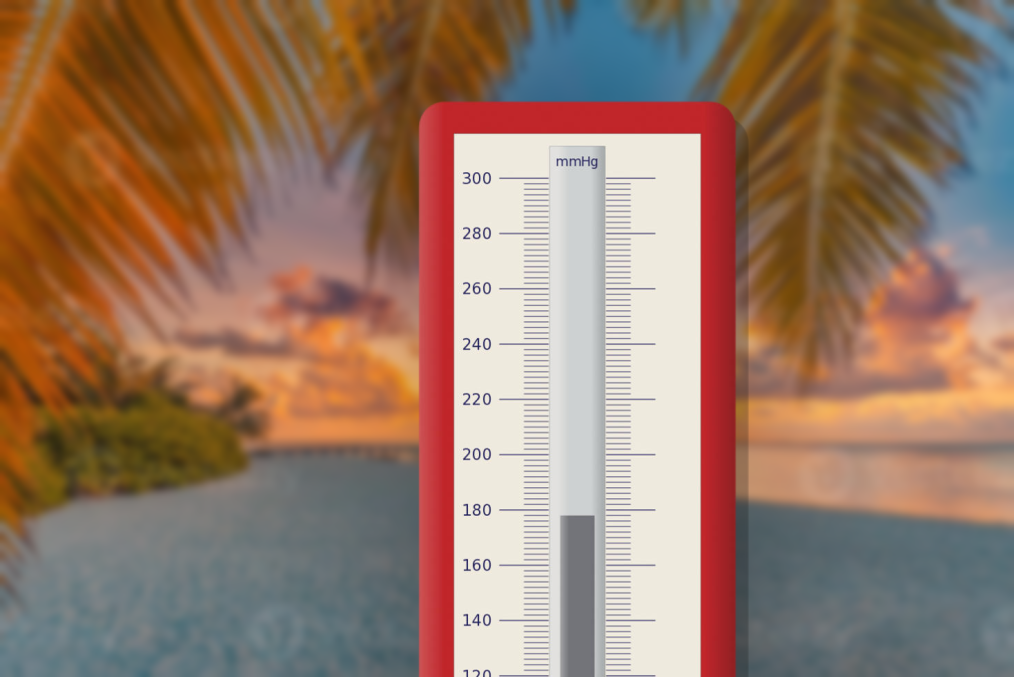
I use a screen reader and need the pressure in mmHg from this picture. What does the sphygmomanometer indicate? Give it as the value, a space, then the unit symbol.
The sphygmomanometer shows 178 mmHg
